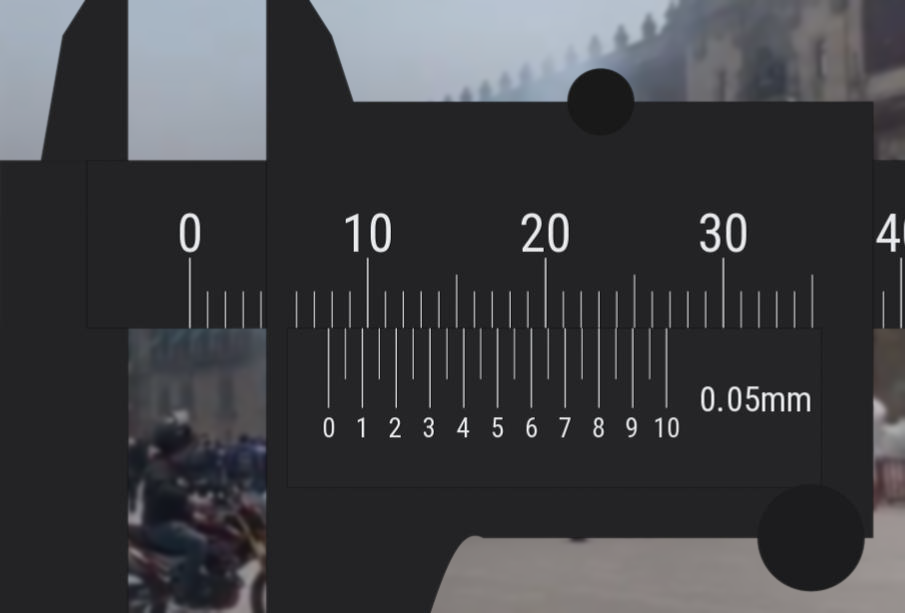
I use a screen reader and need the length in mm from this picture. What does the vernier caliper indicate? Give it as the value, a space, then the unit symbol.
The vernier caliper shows 7.8 mm
